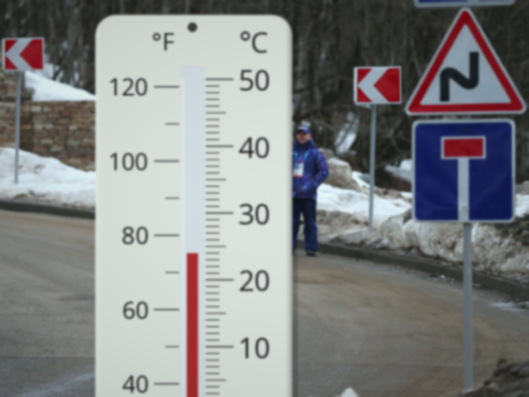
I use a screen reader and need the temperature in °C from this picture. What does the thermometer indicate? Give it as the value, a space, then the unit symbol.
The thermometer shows 24 °C
